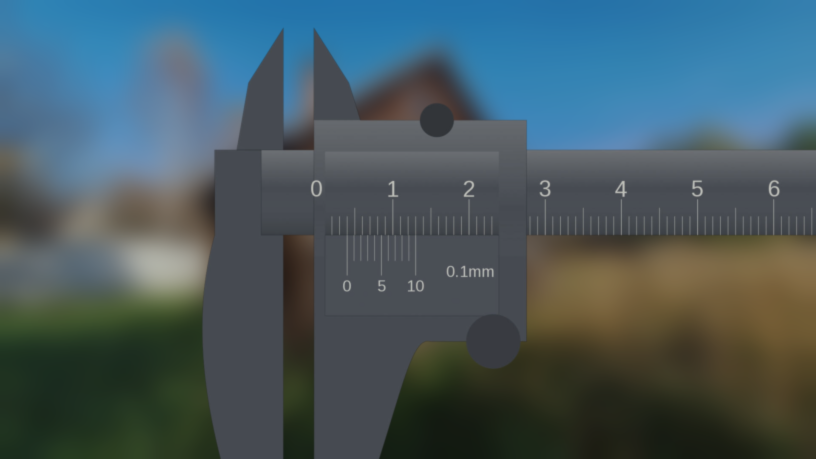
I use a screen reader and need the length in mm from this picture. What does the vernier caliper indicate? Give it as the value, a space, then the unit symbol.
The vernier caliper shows 4.0 mm
